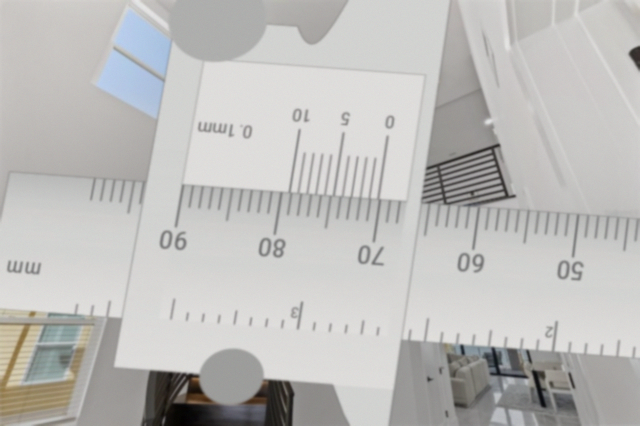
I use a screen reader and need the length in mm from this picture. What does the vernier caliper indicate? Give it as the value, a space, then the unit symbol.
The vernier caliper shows 70.2 mm
